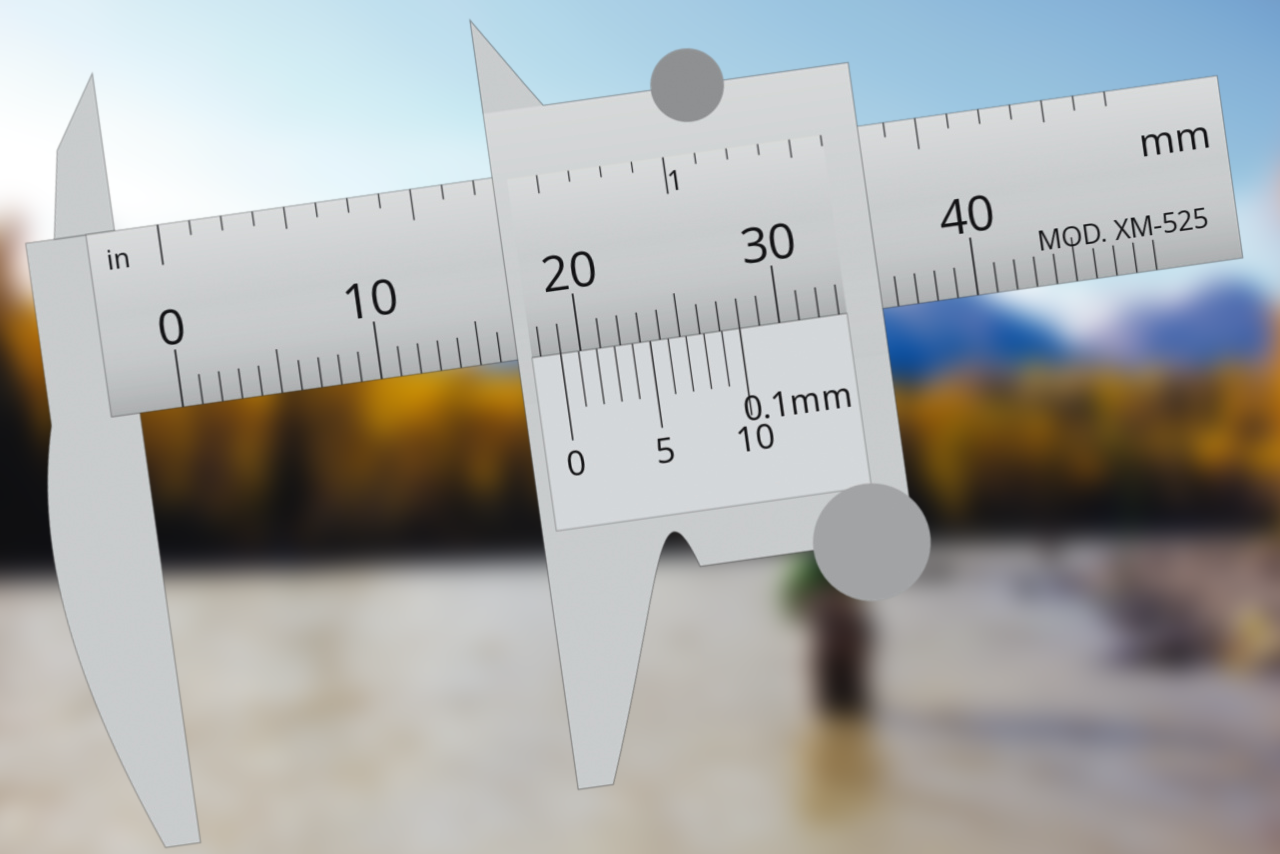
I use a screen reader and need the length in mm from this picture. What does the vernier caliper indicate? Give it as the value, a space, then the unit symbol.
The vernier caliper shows 19.0 mm
